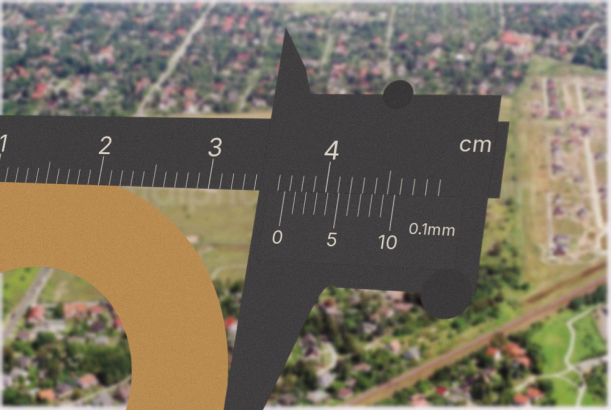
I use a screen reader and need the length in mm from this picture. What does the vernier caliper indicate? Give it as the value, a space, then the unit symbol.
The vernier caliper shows 36.6 mm
